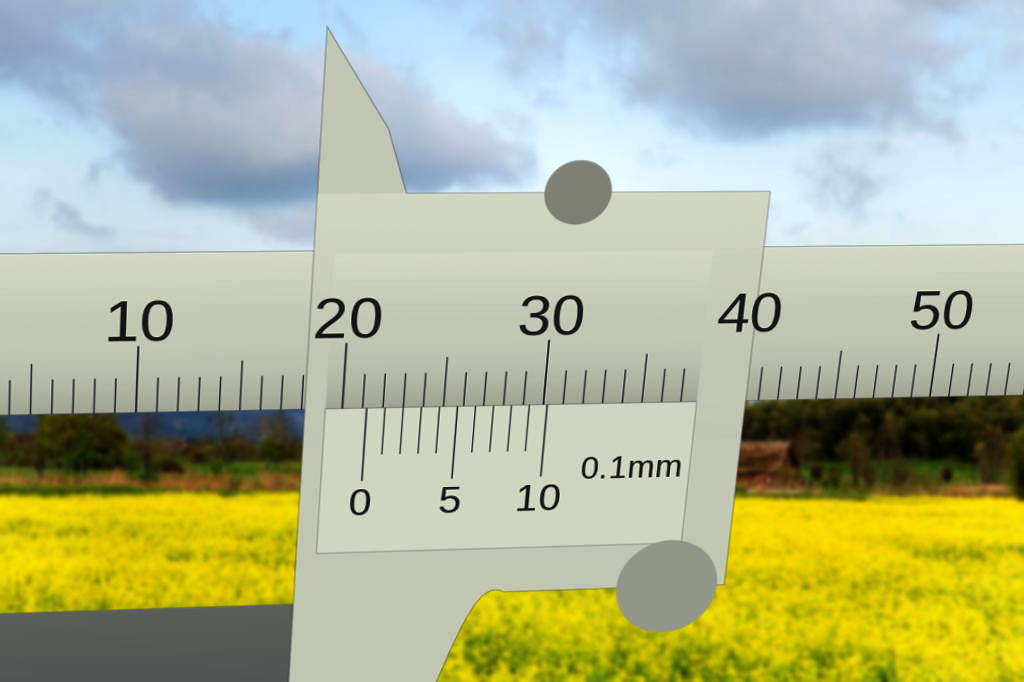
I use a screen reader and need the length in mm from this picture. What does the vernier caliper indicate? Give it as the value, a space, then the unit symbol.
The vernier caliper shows 21.2 mm
